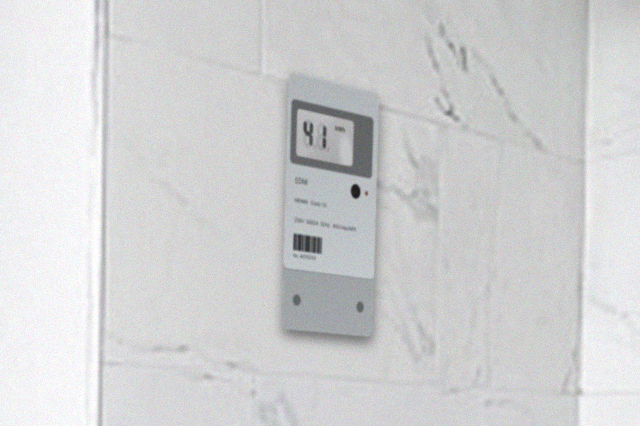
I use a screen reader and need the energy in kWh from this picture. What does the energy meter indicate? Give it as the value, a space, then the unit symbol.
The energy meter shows 41 kWh
